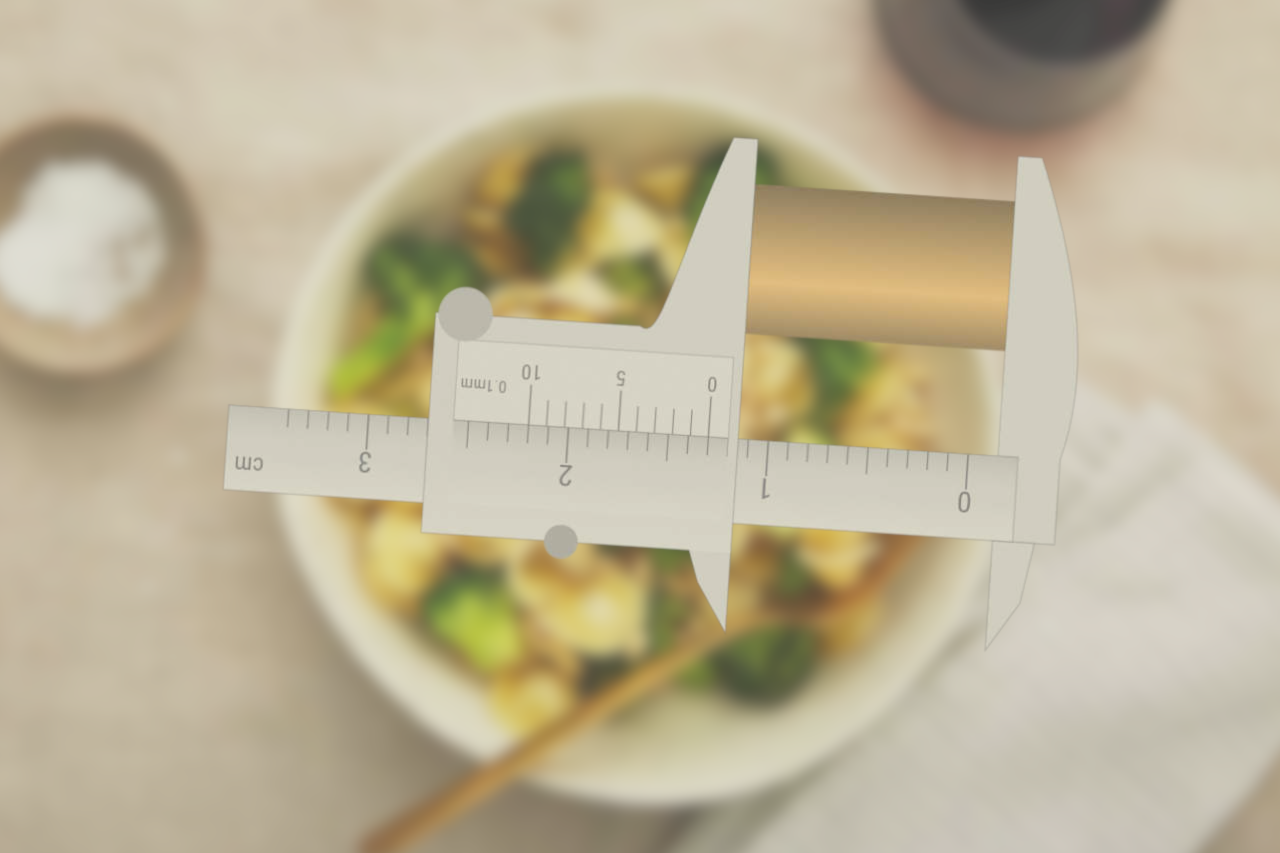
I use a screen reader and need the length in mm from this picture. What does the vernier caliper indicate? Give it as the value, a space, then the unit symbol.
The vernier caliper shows 13.0 mm
